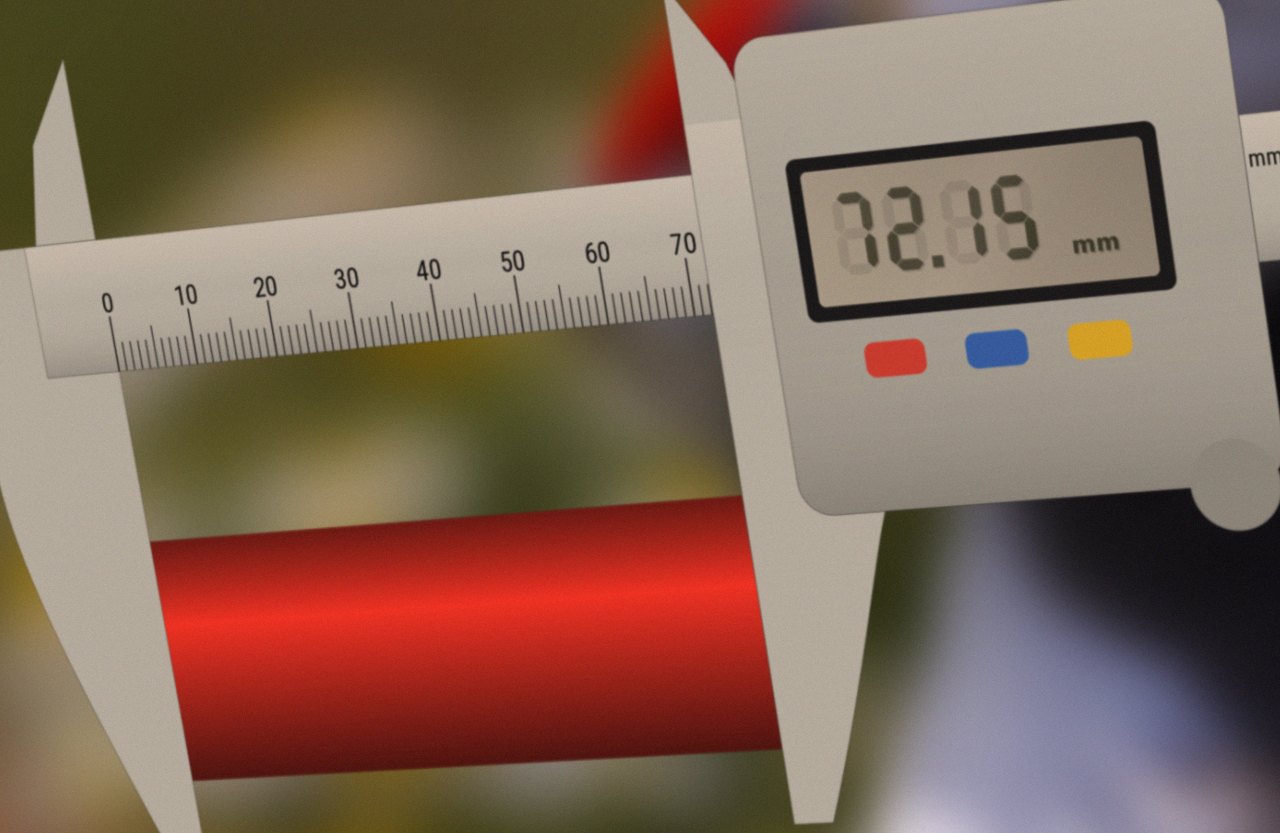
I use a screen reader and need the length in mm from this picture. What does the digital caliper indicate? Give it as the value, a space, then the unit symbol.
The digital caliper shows 72.15 mm
